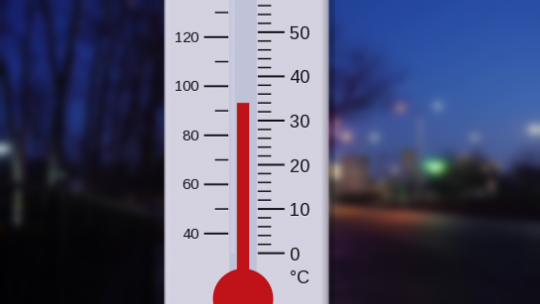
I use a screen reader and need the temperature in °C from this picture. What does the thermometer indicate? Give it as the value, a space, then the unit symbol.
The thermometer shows 34 °C
